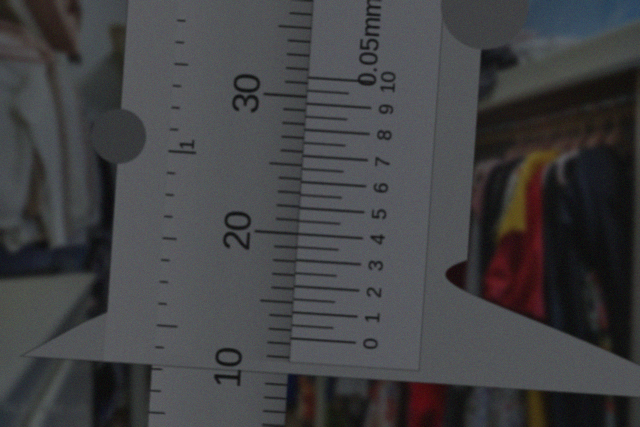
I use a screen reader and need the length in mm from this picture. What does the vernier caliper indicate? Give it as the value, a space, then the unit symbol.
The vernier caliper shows 12.4 mm
